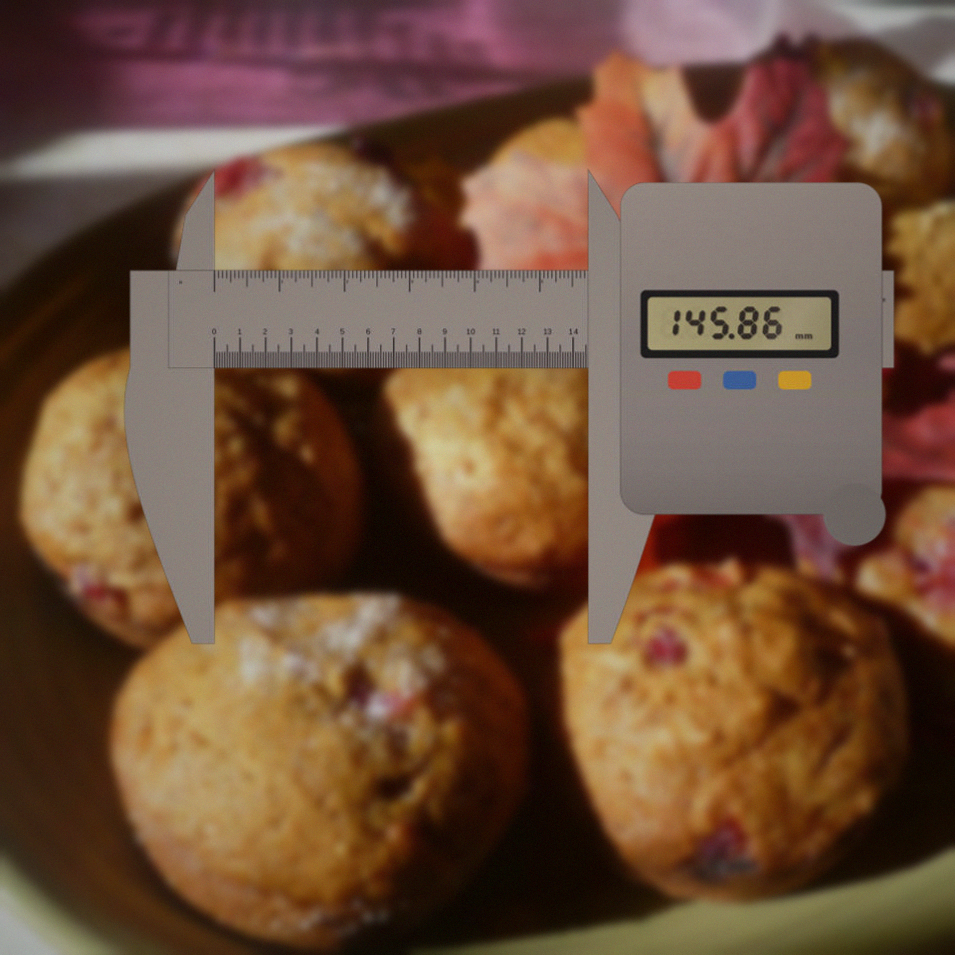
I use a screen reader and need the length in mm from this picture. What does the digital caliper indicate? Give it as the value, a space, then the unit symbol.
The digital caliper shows 145.86 mm
